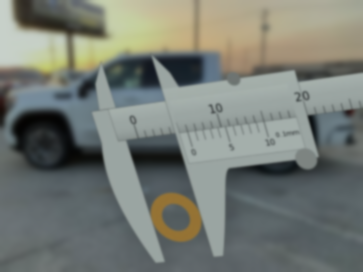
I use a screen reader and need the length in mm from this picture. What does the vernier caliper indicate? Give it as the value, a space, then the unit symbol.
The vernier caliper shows 6.0 mm
